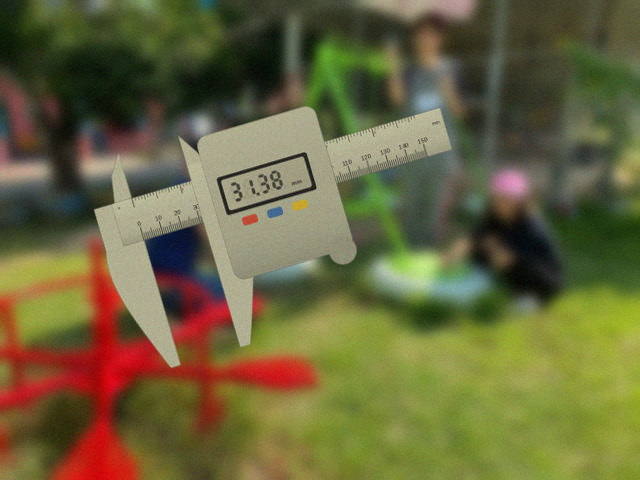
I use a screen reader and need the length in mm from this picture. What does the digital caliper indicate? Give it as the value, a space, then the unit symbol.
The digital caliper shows 31.38 mm
